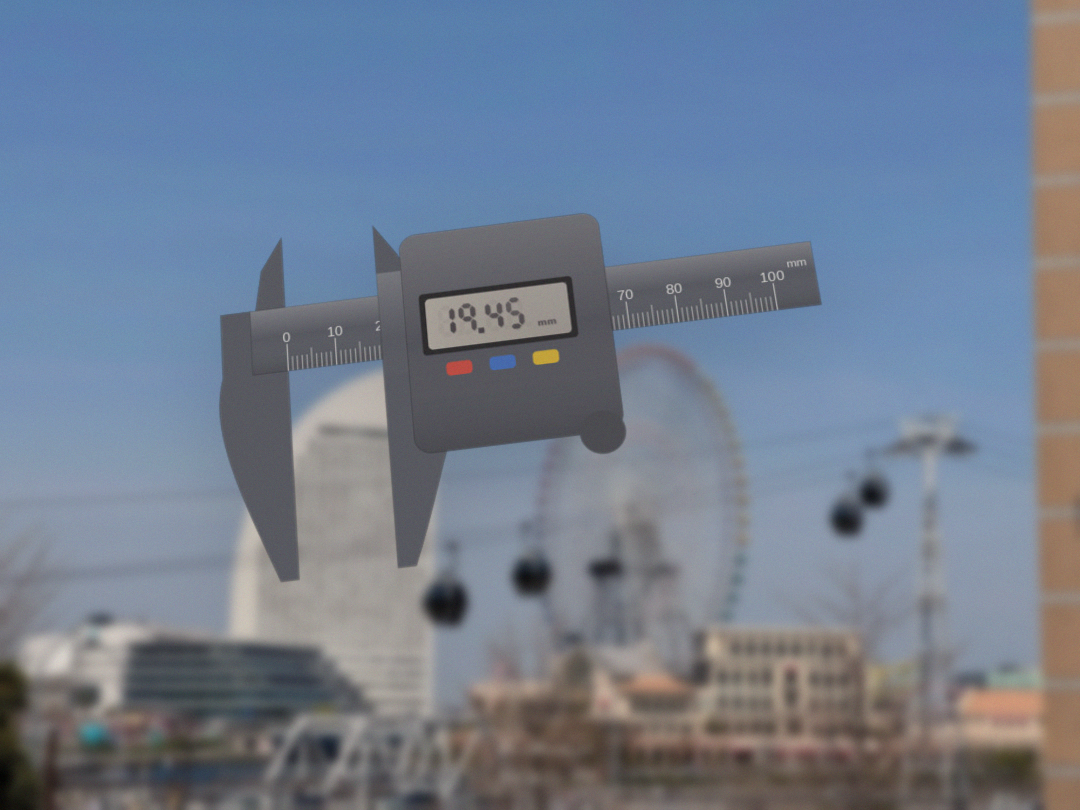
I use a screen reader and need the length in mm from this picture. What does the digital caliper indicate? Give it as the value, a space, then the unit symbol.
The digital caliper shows 19.45 mm
